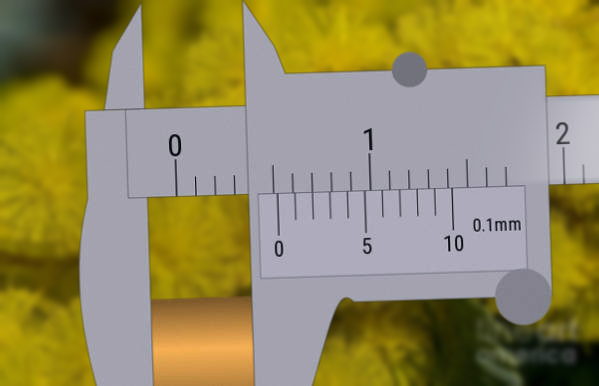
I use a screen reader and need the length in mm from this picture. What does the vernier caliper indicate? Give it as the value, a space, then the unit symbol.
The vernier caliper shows 5.2 mm
